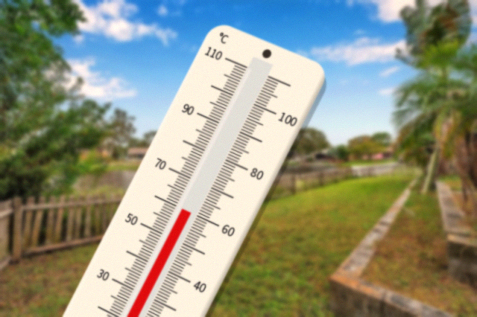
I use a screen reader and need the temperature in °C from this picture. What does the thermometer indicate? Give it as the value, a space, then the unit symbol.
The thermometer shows 60 °C
